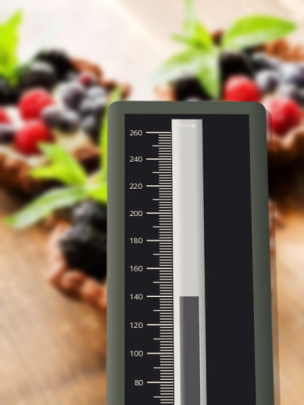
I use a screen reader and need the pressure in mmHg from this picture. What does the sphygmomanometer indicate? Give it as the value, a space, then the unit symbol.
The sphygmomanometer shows 140 mmHg
